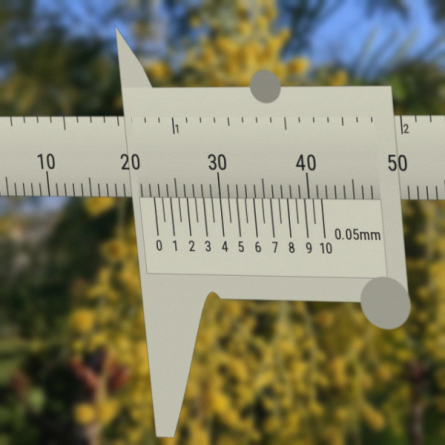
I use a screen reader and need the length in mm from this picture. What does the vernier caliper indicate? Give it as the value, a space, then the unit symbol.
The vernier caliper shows 22.4 mm
